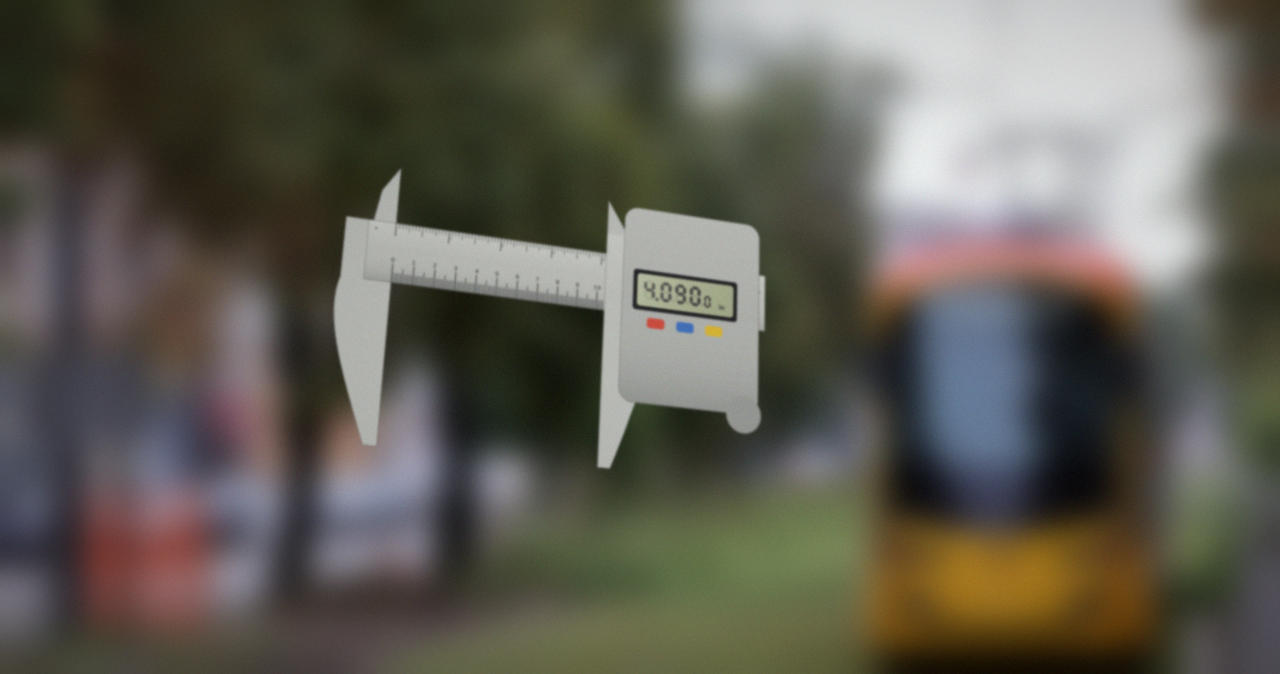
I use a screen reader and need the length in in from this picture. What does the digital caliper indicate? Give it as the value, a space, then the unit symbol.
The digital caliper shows 4.0900 in
